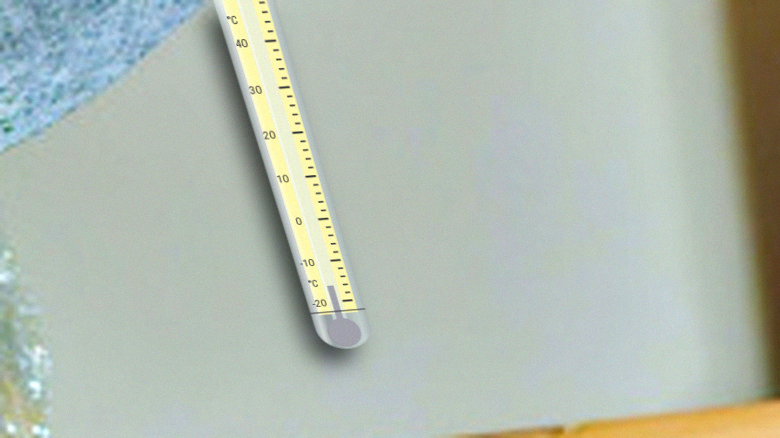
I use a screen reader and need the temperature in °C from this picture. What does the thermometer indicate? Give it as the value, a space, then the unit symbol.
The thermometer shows -16 °C
